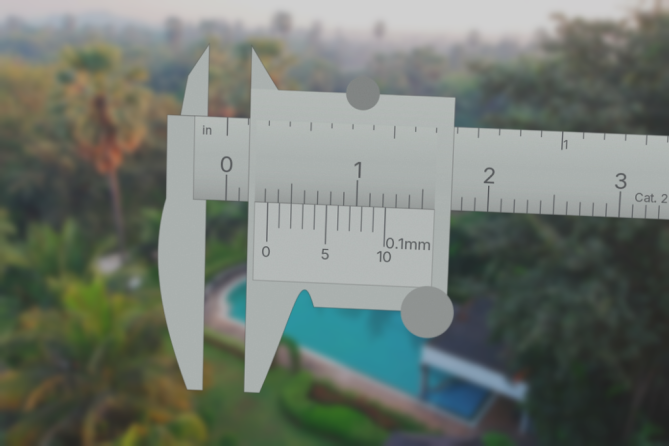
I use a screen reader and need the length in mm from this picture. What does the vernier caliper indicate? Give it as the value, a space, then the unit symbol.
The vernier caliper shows 3.2 mm
